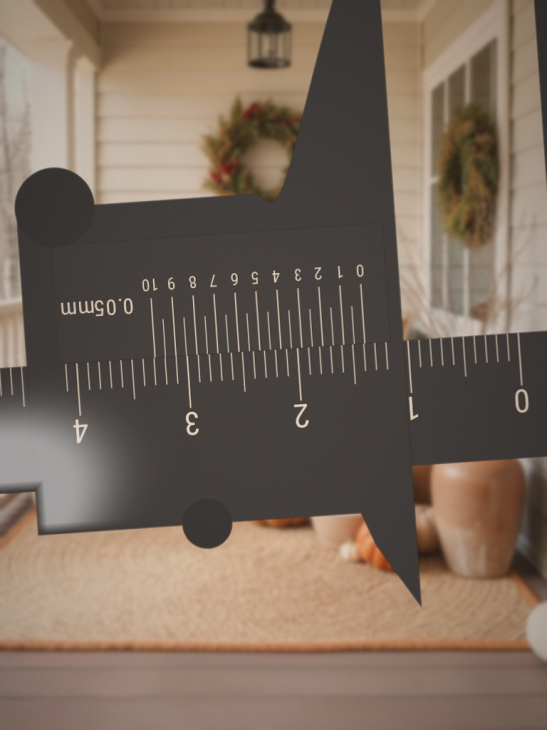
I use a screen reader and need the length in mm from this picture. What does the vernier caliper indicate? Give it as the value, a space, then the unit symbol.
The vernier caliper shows 13.9 mm
